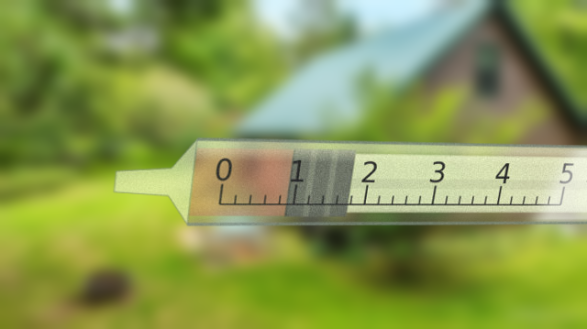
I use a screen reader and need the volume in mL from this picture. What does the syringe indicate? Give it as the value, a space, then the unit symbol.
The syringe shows 0.9 mL
